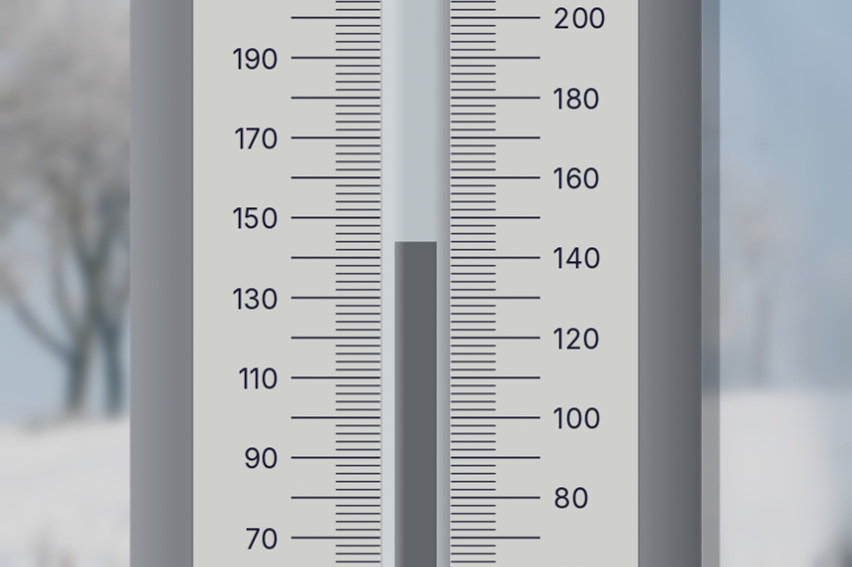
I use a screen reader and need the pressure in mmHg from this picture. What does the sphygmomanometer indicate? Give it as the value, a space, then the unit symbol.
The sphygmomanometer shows 144 mmHg
